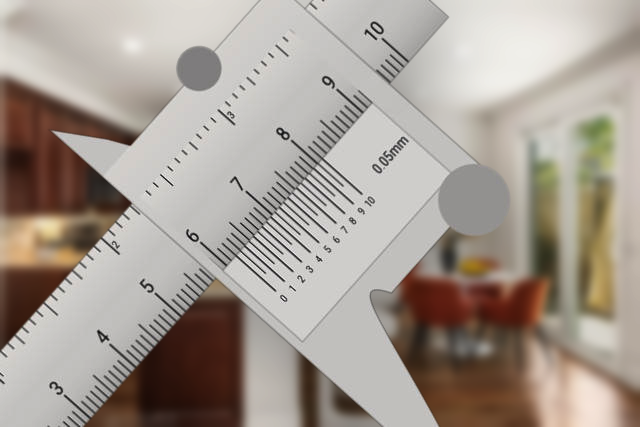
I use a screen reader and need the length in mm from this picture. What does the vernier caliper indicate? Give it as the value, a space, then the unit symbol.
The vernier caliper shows 62.0 mm
